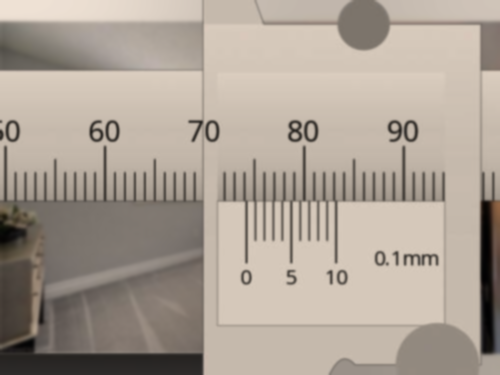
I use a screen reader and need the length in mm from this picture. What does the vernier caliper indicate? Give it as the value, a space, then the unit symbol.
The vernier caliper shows 74.2 mm
